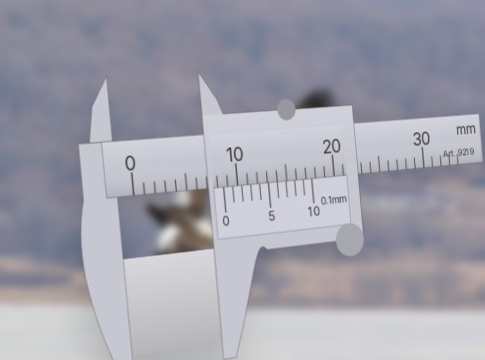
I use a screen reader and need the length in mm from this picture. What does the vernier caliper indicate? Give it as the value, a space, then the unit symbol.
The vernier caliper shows 8.6 mm
